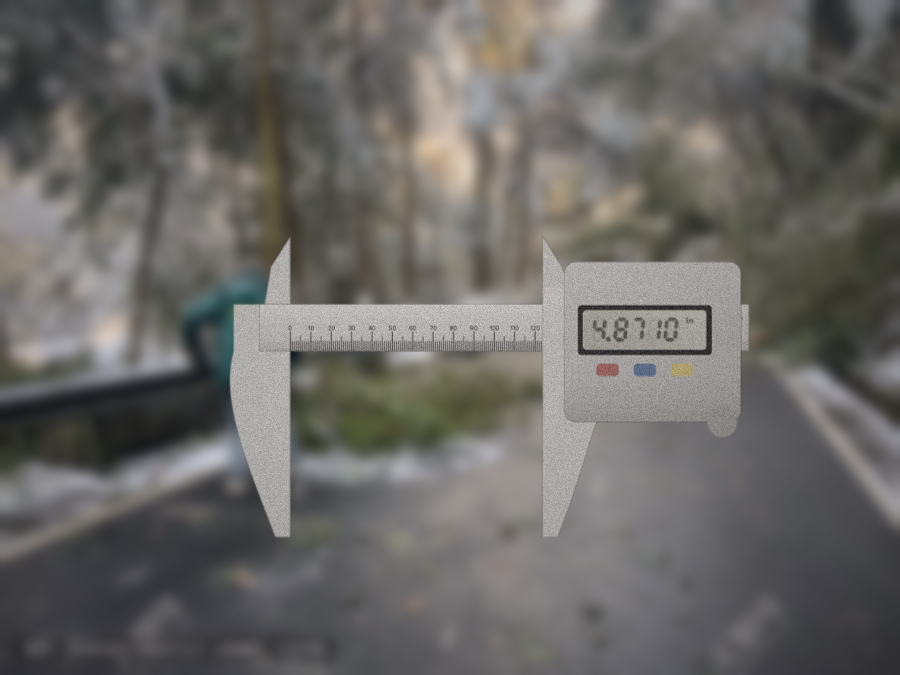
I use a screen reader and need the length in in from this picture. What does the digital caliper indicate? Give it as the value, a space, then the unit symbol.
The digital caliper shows 4.8710 in
